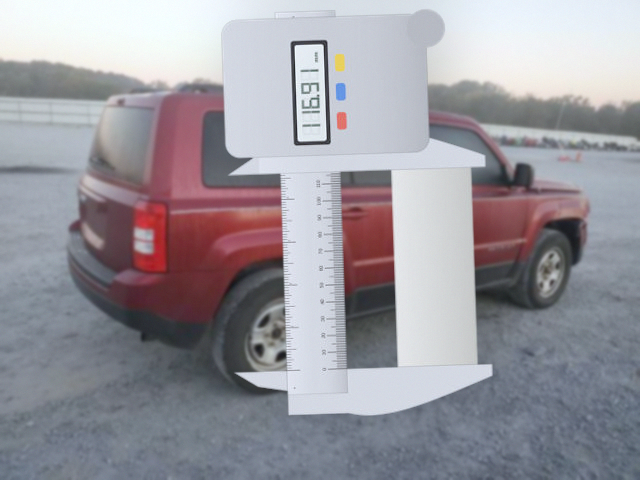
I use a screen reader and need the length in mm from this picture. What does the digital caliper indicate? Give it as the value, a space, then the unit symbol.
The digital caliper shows 116.91 mm
